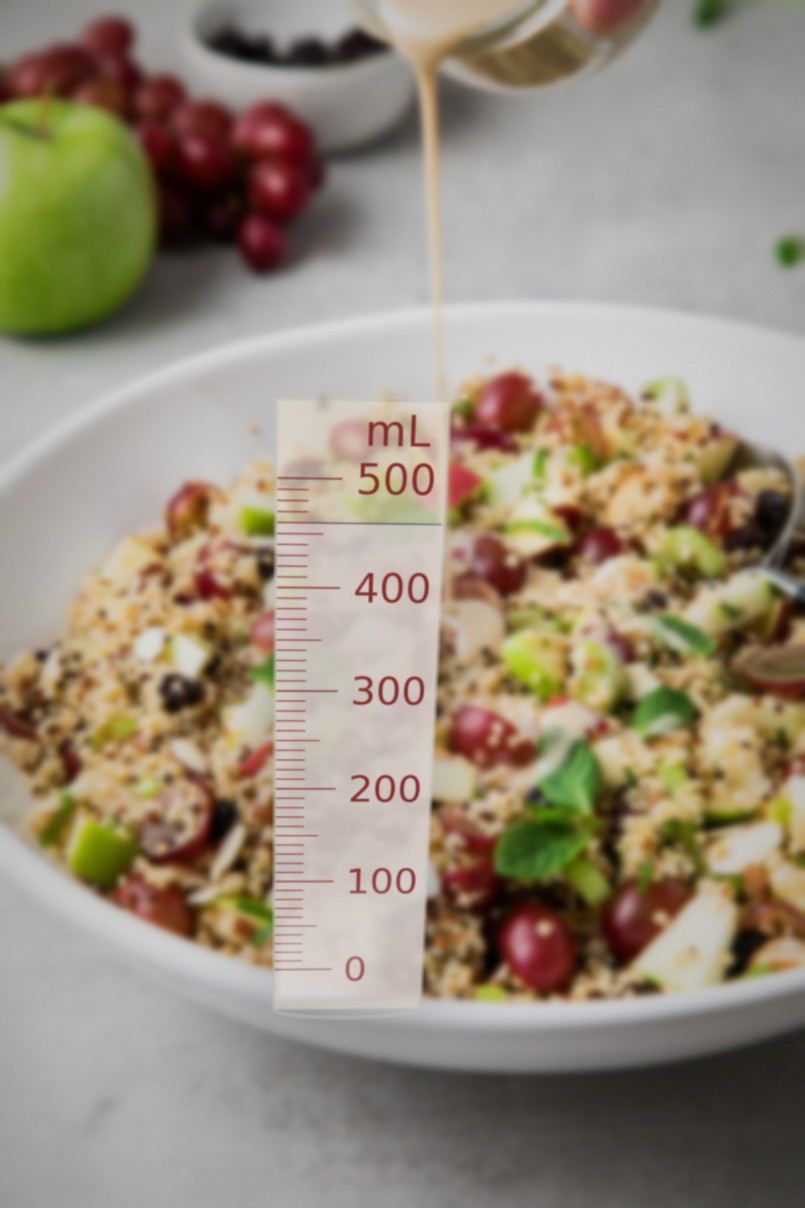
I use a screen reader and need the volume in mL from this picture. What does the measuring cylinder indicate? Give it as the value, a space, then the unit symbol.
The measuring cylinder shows 460 mL
